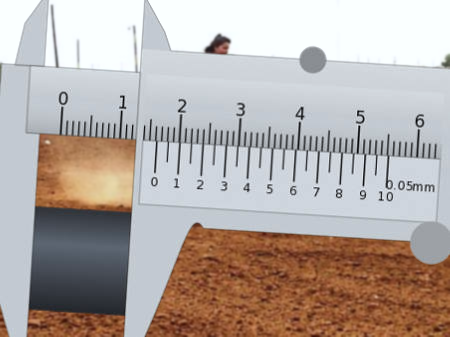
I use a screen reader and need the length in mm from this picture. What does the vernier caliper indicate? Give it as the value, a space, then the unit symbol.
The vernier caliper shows 16.2 mm
